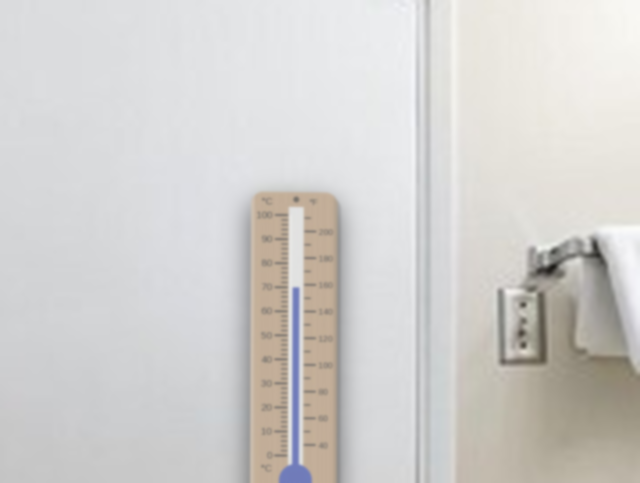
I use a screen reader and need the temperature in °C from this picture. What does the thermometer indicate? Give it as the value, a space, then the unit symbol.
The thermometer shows 70 °C
